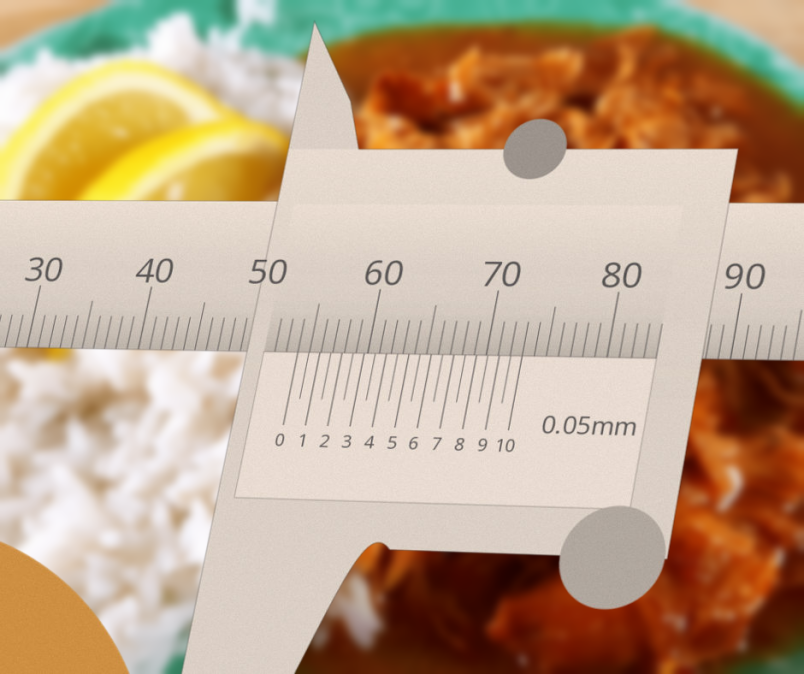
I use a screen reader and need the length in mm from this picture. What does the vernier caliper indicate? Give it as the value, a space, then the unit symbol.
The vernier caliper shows 54.0 mm
